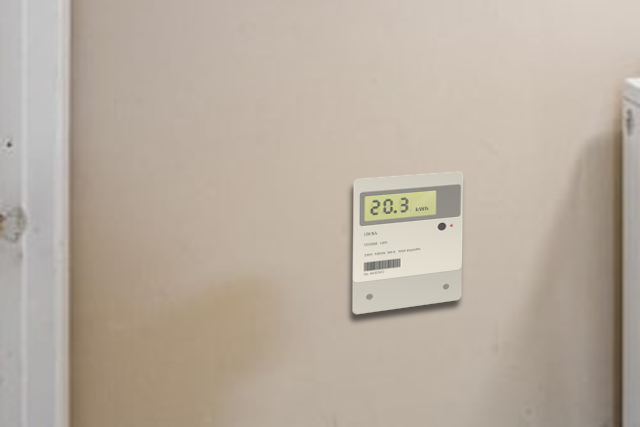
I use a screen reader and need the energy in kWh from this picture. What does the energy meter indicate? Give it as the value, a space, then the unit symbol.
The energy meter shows 20.3 kWh
